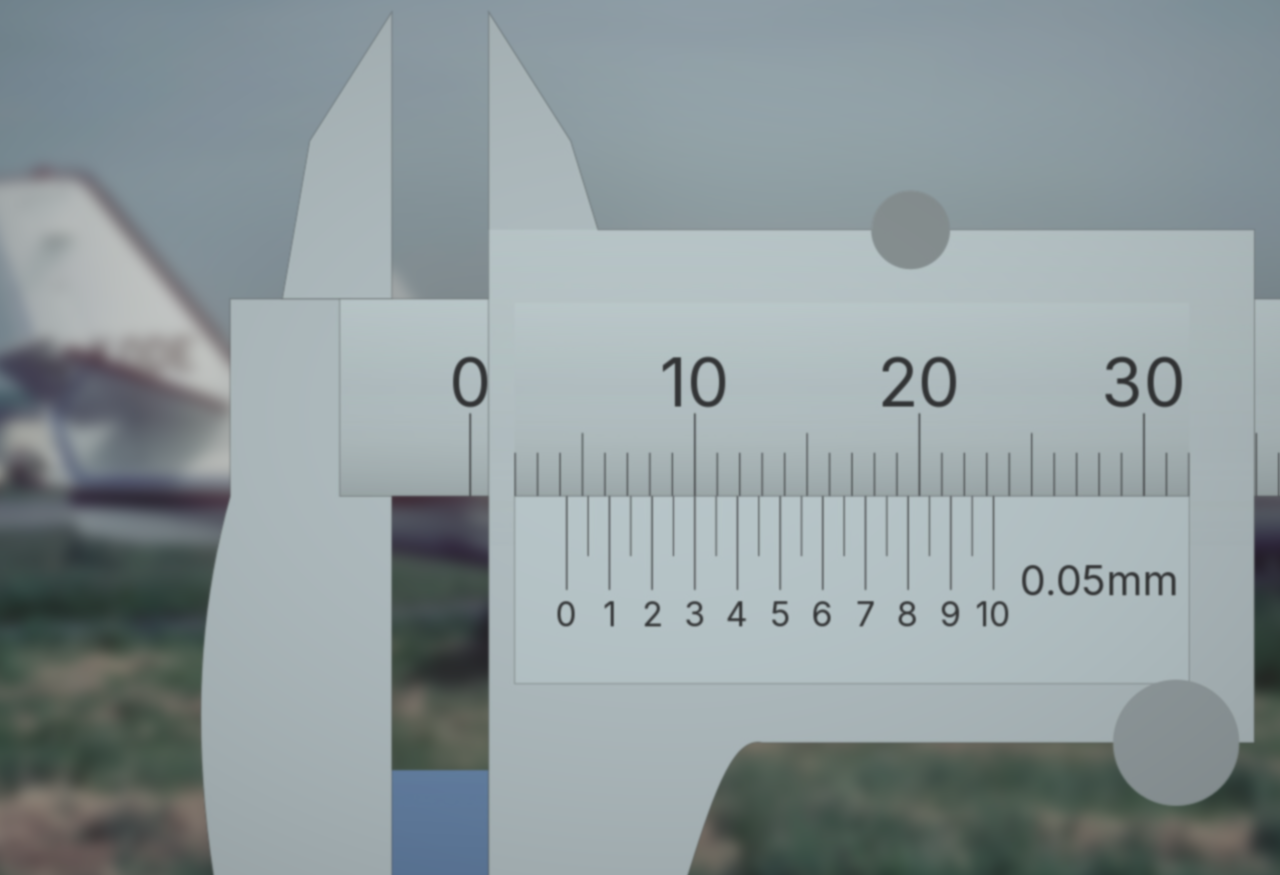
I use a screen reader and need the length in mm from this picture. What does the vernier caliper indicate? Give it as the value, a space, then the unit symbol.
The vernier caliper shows 4.3 mm
